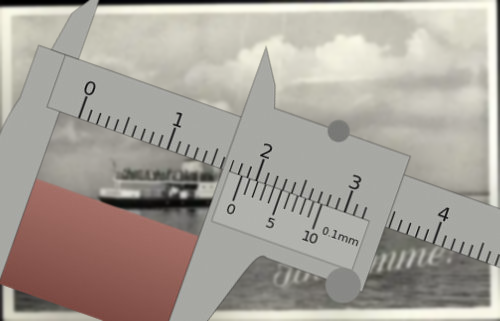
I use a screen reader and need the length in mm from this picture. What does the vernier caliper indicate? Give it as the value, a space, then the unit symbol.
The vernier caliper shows 18.4 mm
